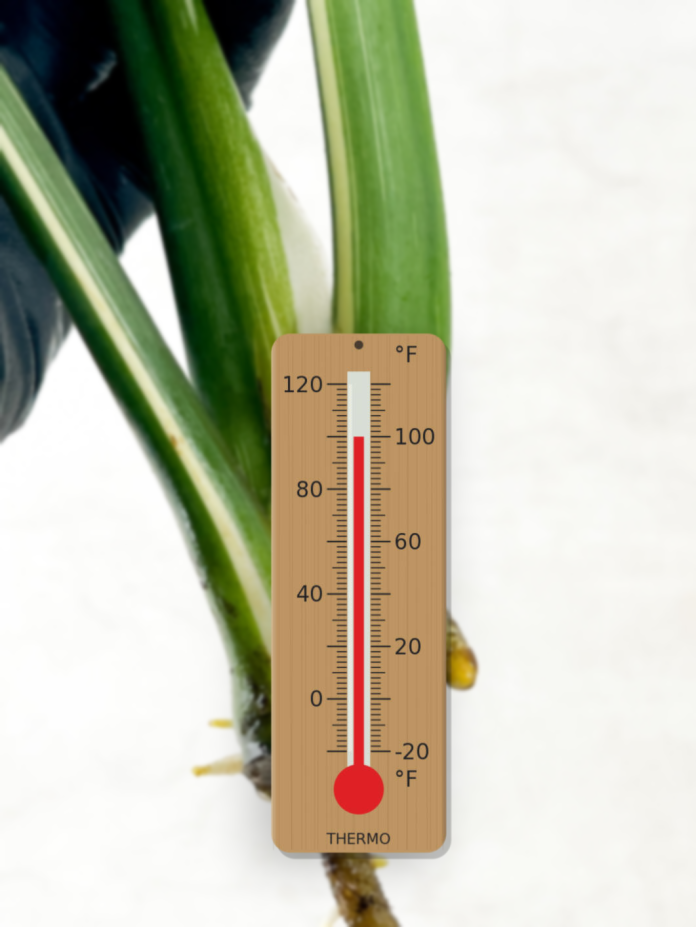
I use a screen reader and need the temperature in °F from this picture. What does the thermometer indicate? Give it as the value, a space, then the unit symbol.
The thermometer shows 100 °F
